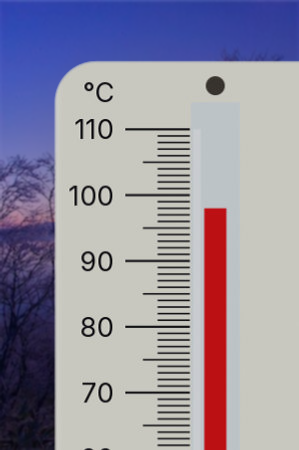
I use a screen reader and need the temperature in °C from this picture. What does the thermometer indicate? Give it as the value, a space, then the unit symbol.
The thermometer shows 98 °C
